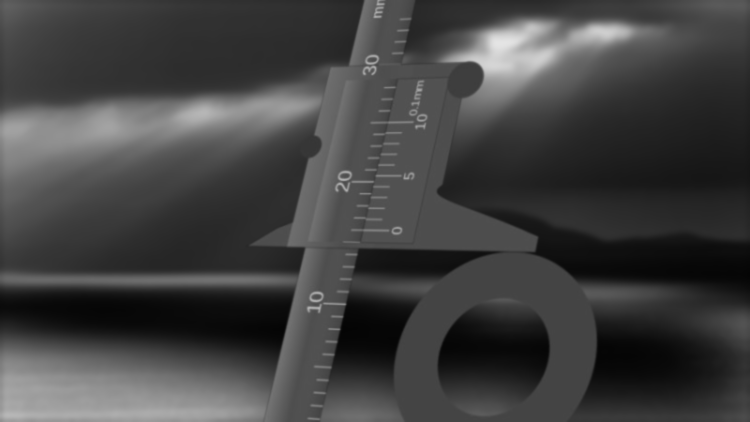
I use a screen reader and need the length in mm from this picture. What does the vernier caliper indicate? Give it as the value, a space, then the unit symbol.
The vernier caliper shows 16.0 mm
